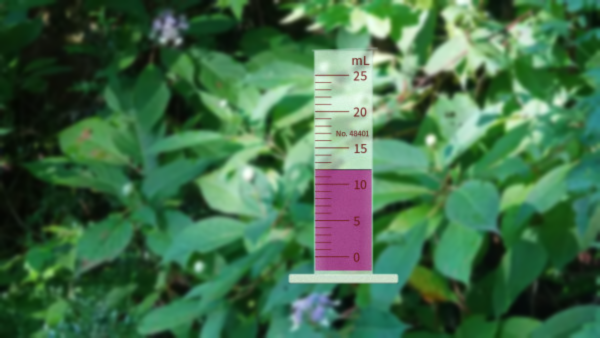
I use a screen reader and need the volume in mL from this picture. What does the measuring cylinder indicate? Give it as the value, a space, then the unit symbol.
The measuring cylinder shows 12 mL
